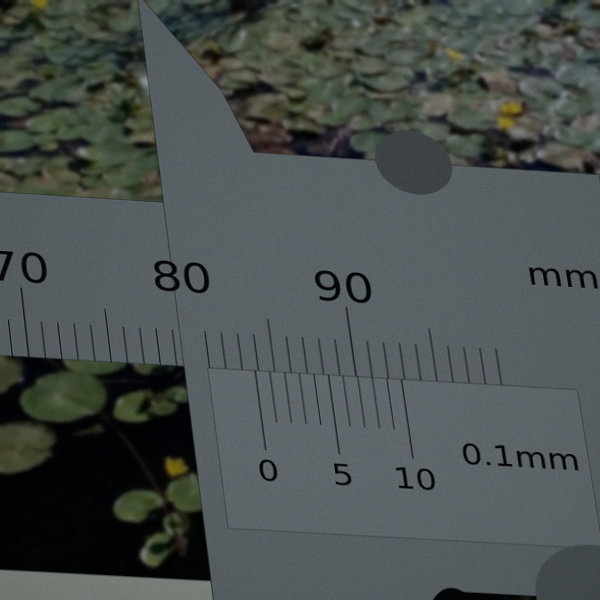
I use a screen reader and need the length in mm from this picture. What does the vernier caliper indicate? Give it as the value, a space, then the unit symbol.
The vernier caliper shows 83.8 mm
